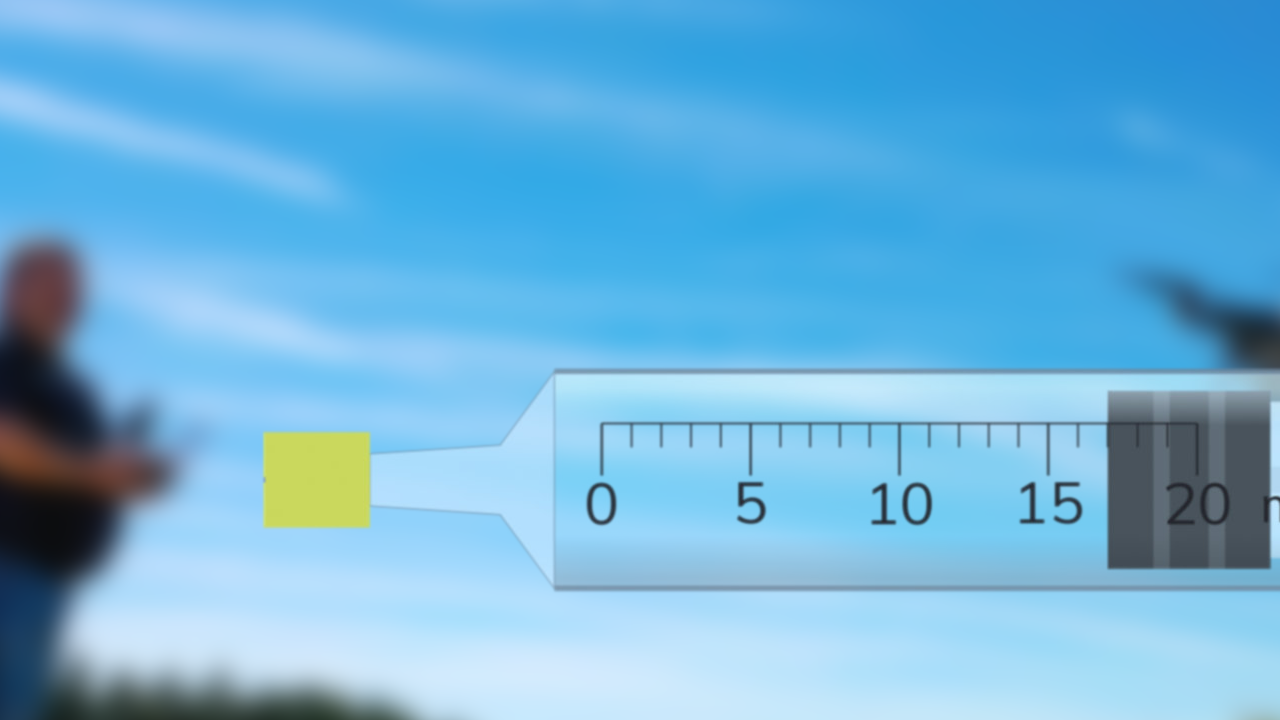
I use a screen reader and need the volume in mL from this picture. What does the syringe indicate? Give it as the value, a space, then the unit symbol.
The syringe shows 17 mL
